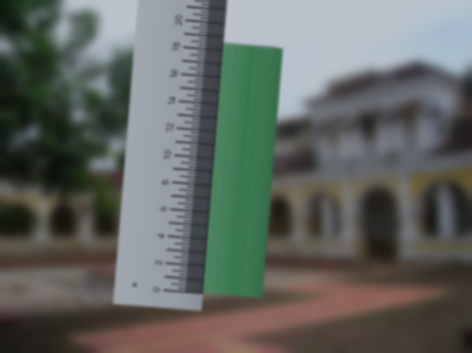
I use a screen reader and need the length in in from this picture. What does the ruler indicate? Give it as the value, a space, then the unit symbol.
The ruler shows 18.5 in
